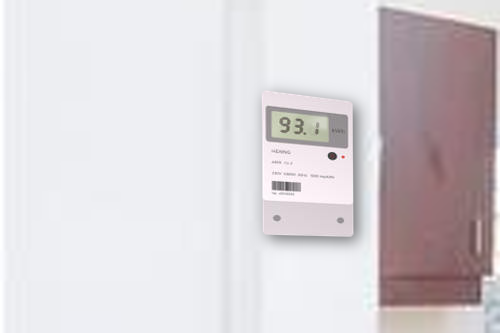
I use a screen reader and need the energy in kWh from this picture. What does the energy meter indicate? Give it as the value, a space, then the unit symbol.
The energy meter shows 93.1 kWh
